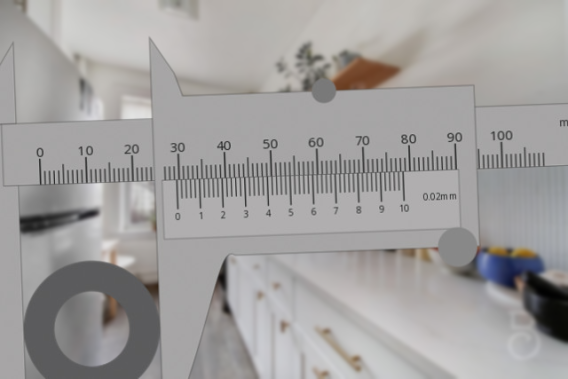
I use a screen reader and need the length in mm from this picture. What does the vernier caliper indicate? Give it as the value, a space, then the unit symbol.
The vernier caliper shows 29.5 mm
